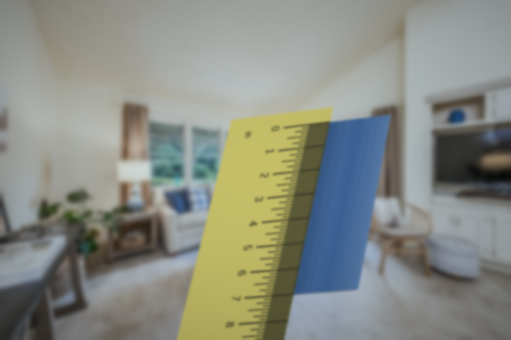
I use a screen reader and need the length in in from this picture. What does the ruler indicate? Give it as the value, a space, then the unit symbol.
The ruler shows 7 in
